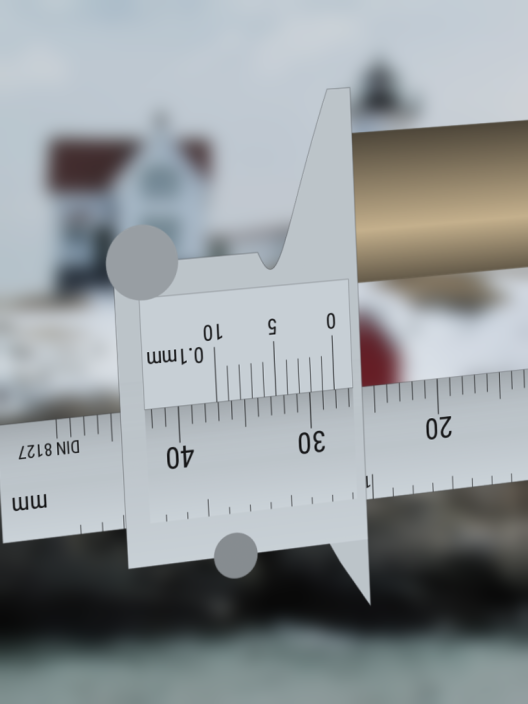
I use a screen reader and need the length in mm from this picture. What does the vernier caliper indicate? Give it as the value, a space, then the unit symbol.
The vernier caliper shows 28.1 mm
